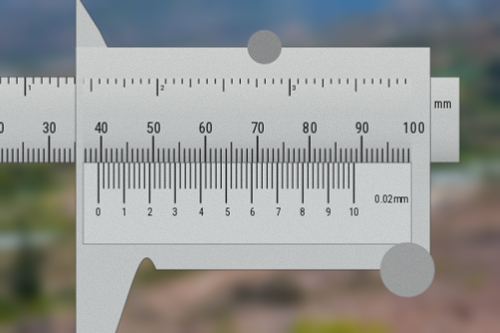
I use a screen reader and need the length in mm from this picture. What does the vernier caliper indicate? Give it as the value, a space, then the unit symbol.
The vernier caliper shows 39.5 mm
